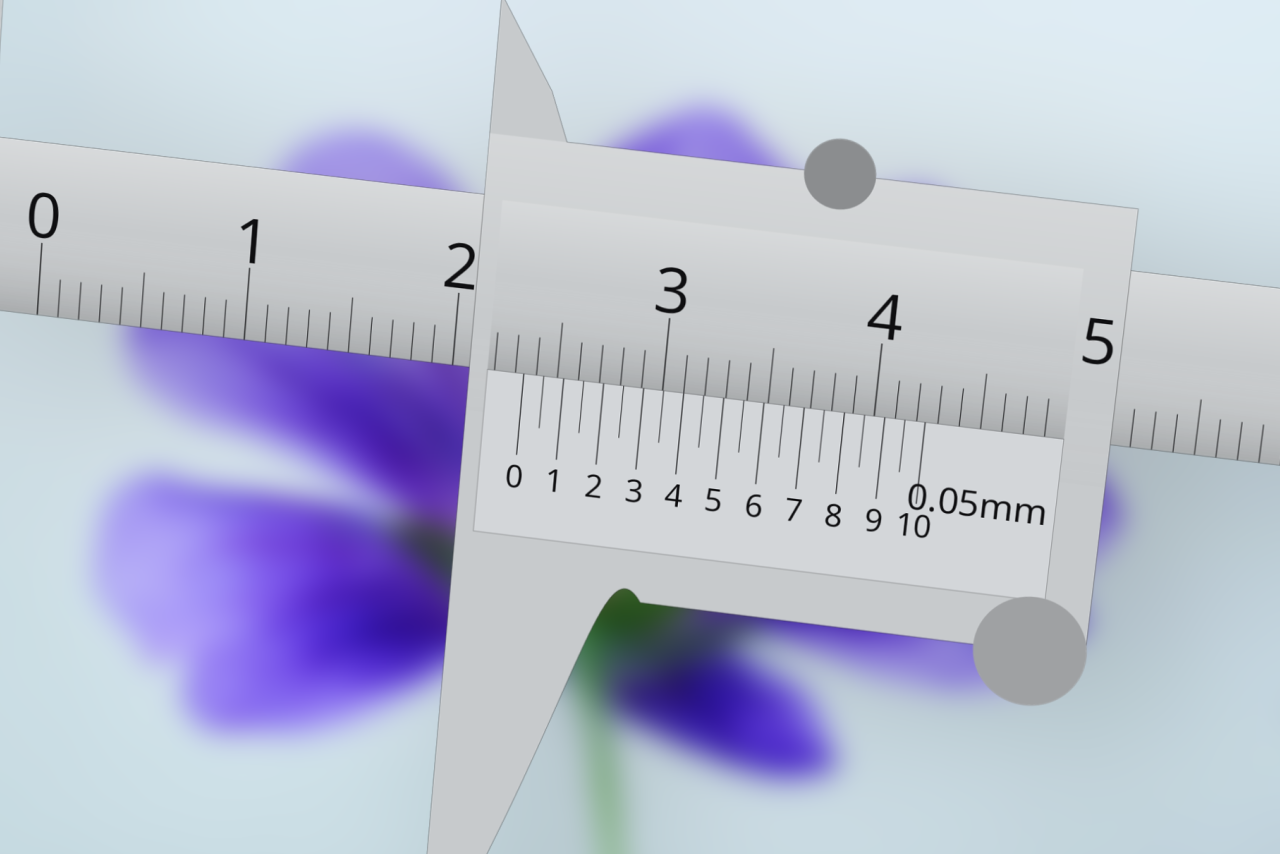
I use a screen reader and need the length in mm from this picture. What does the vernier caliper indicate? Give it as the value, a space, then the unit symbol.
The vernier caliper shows 23.4 mm
